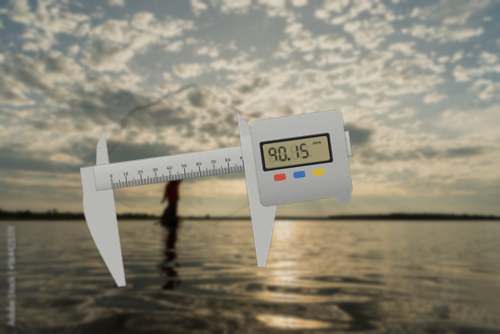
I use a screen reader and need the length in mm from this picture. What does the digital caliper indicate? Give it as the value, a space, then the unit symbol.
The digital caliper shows 90.15 mm
